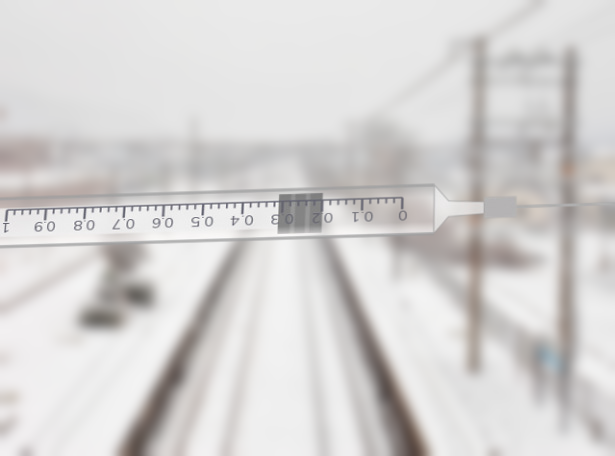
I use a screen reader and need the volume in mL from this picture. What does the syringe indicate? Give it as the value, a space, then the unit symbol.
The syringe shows 0.2 mL
